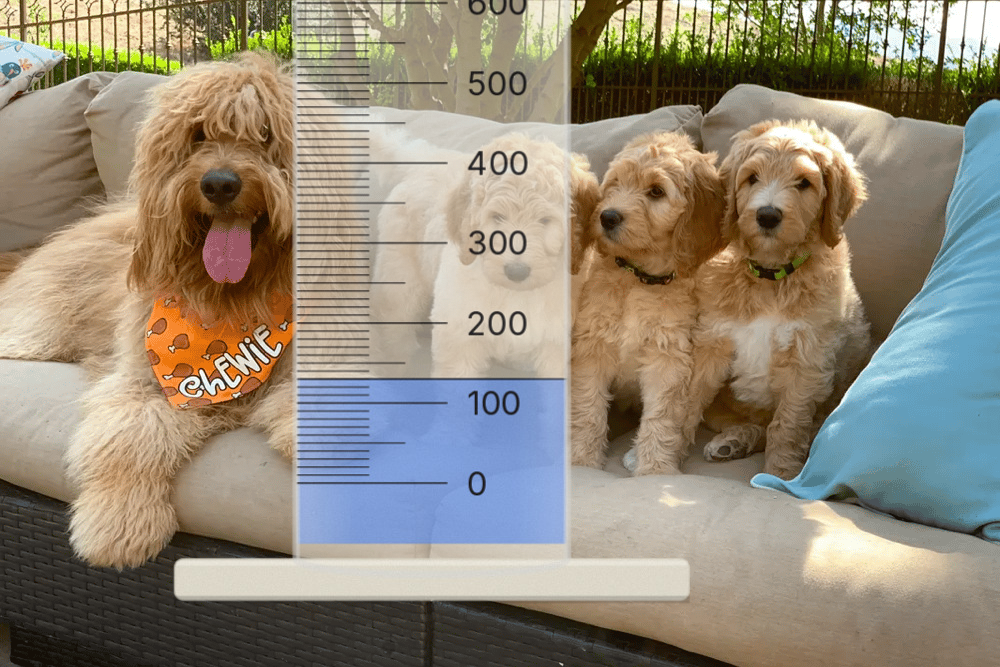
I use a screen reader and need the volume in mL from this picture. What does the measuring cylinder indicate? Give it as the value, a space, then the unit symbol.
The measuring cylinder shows 130 mL
